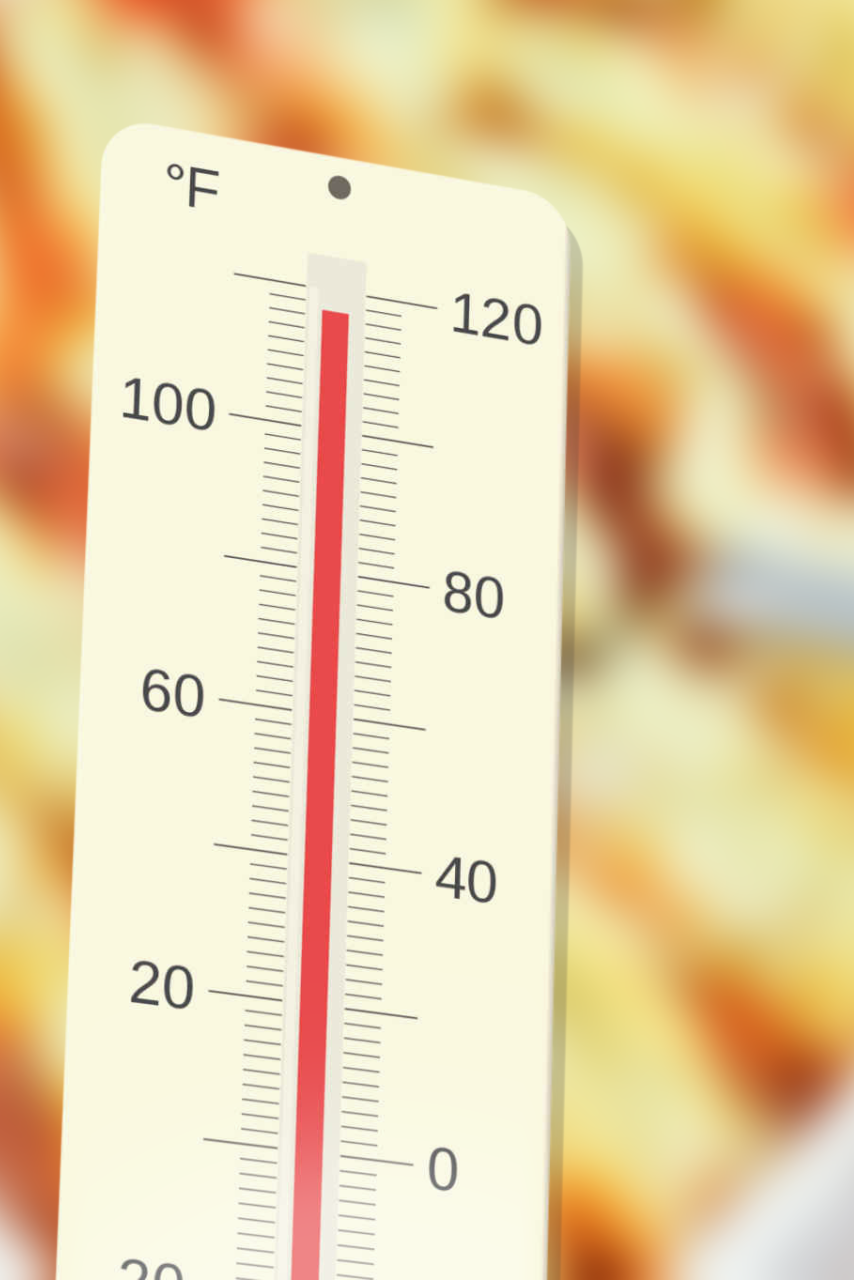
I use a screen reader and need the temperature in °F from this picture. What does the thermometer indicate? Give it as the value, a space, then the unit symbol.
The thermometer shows 117 °F
